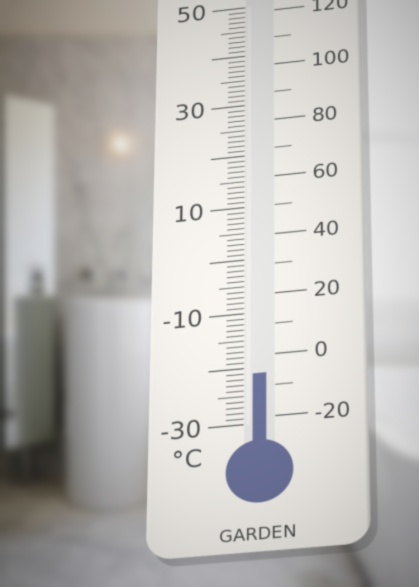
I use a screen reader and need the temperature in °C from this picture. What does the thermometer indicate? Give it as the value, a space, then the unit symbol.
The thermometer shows -21 °C
